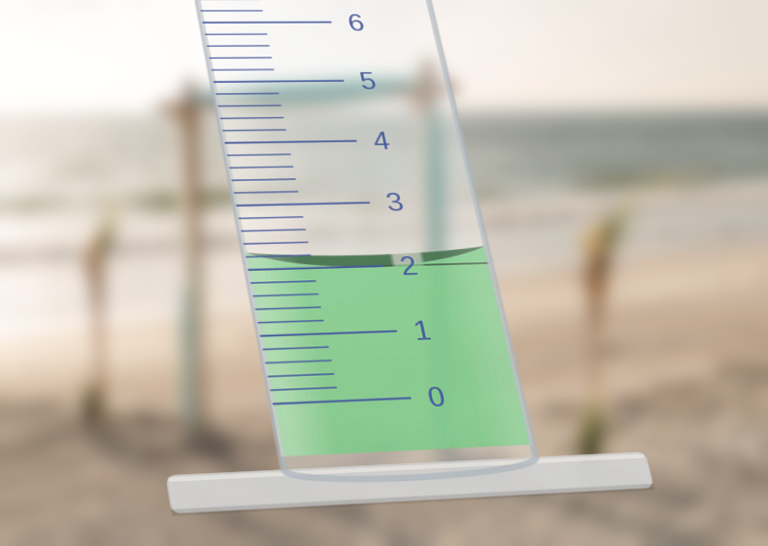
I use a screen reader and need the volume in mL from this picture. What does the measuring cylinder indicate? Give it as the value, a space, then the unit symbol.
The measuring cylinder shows 2 mL
